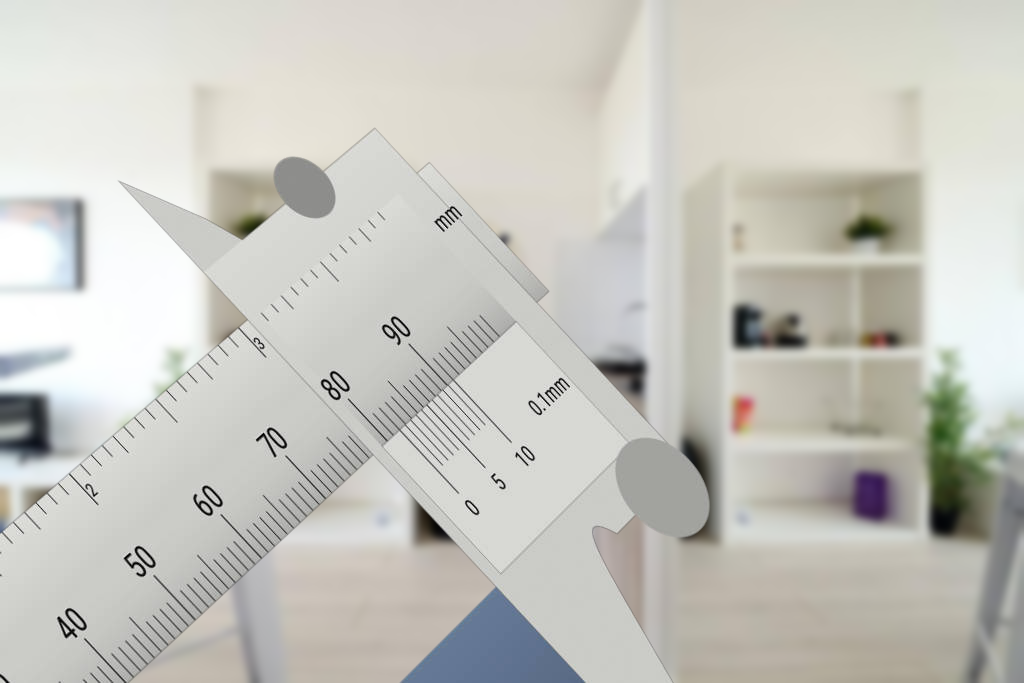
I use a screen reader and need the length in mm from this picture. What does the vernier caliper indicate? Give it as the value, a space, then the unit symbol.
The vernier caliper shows 82.0 mm
